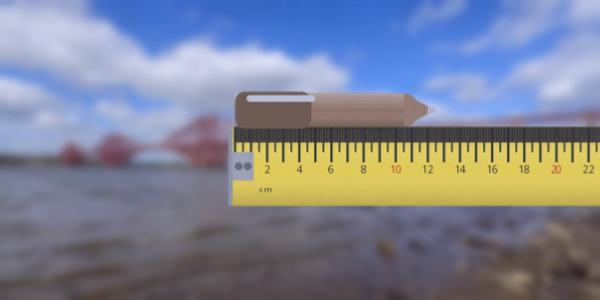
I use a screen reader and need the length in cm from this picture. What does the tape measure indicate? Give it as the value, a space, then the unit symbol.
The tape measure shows 12.5 cm
